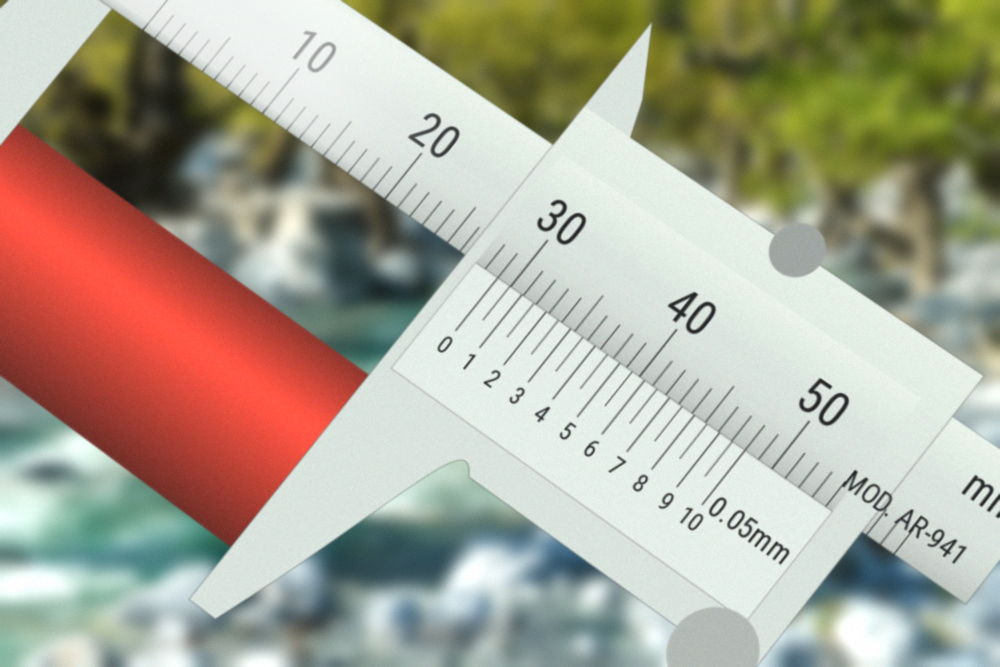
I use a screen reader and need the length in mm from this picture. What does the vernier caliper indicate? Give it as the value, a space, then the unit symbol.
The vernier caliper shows 29.0 mm
